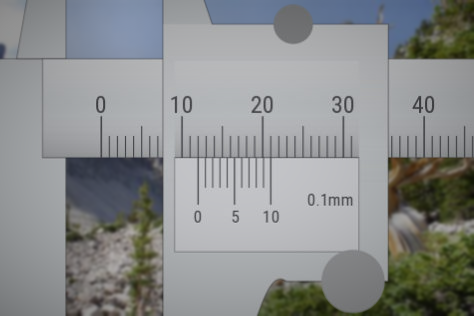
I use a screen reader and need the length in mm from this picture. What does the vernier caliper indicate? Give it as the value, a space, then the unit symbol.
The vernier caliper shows 12.0 mm
